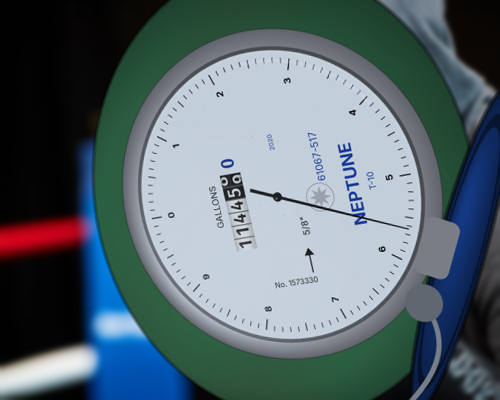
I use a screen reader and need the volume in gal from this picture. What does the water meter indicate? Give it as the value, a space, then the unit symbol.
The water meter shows 1144585.6 gal
